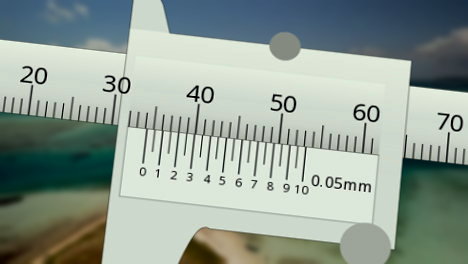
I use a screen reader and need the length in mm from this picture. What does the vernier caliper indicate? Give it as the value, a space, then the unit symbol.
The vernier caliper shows 34.2 mm
